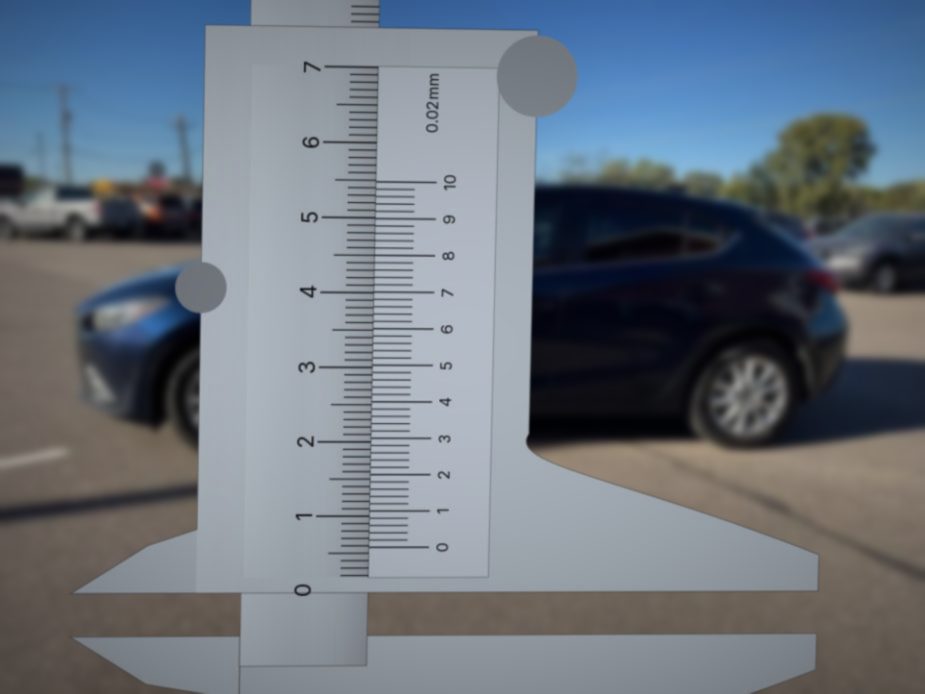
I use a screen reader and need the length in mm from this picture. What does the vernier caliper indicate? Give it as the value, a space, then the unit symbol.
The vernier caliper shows 5.8 mm
